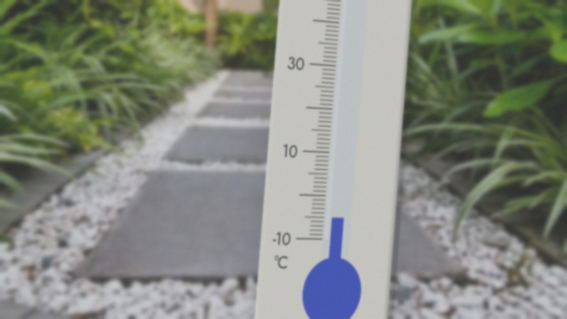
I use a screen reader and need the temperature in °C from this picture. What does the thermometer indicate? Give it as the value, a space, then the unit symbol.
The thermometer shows -5 °C
